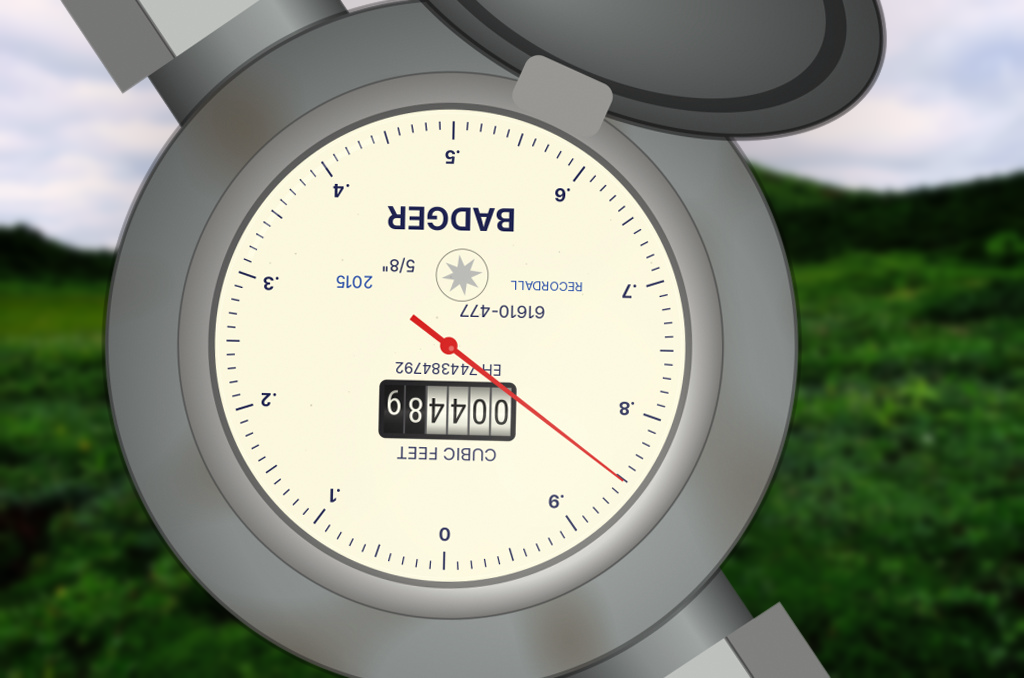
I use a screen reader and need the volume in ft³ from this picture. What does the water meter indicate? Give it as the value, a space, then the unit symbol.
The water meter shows 4488.85 ft³
